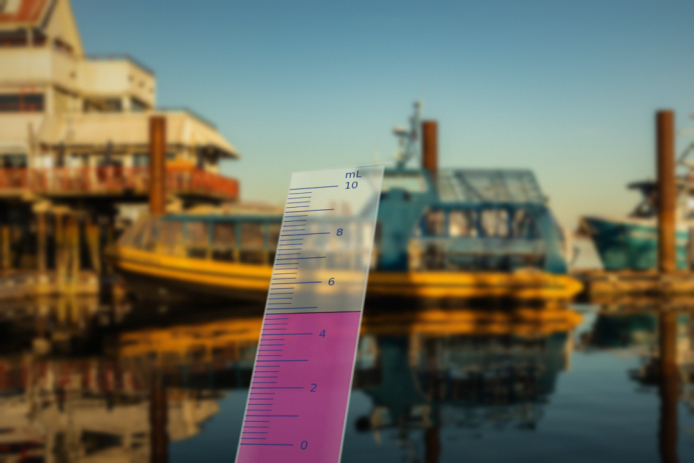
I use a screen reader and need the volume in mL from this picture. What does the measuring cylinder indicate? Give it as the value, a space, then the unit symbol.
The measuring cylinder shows 4.8 mL
